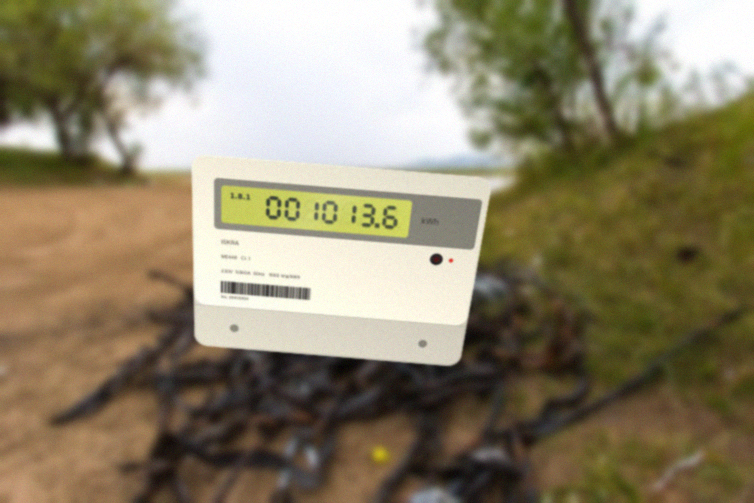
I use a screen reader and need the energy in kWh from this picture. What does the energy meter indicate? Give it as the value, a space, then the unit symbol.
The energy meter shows 1013.6 kWh
